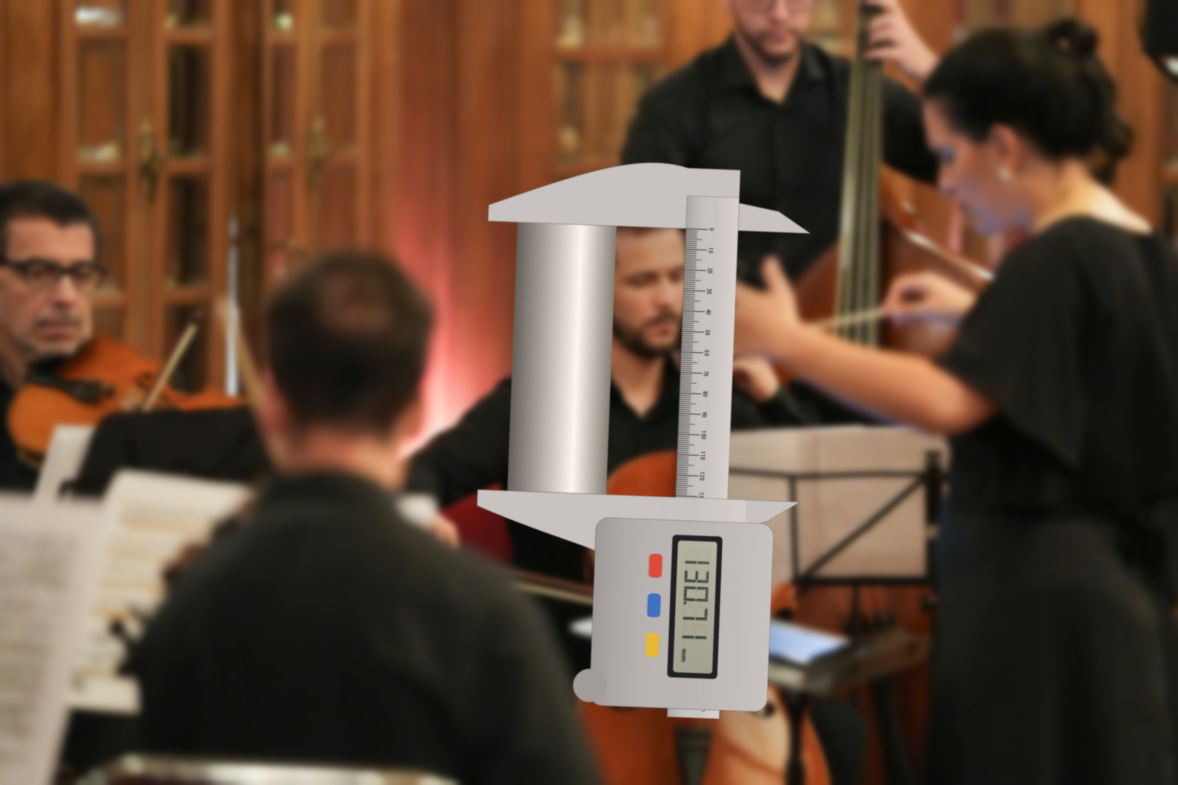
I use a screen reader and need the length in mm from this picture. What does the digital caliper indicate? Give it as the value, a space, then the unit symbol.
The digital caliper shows 130.71 mm
